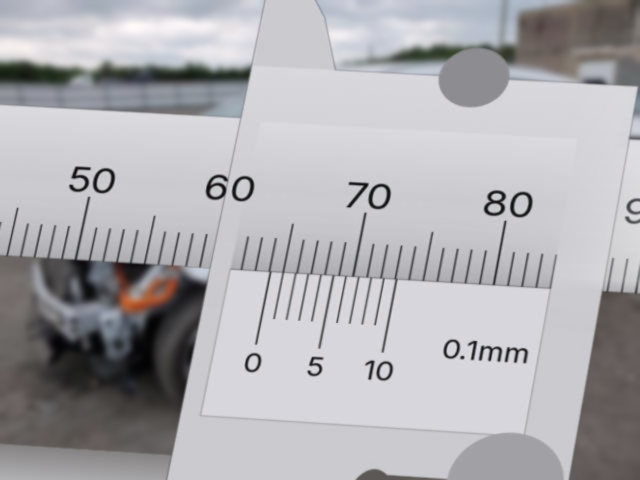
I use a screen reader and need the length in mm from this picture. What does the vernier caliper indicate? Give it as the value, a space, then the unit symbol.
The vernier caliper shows 64.1 mm
